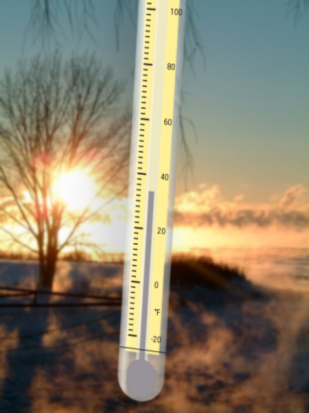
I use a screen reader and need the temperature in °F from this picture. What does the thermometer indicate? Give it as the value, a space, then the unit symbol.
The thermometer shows 34 °F
